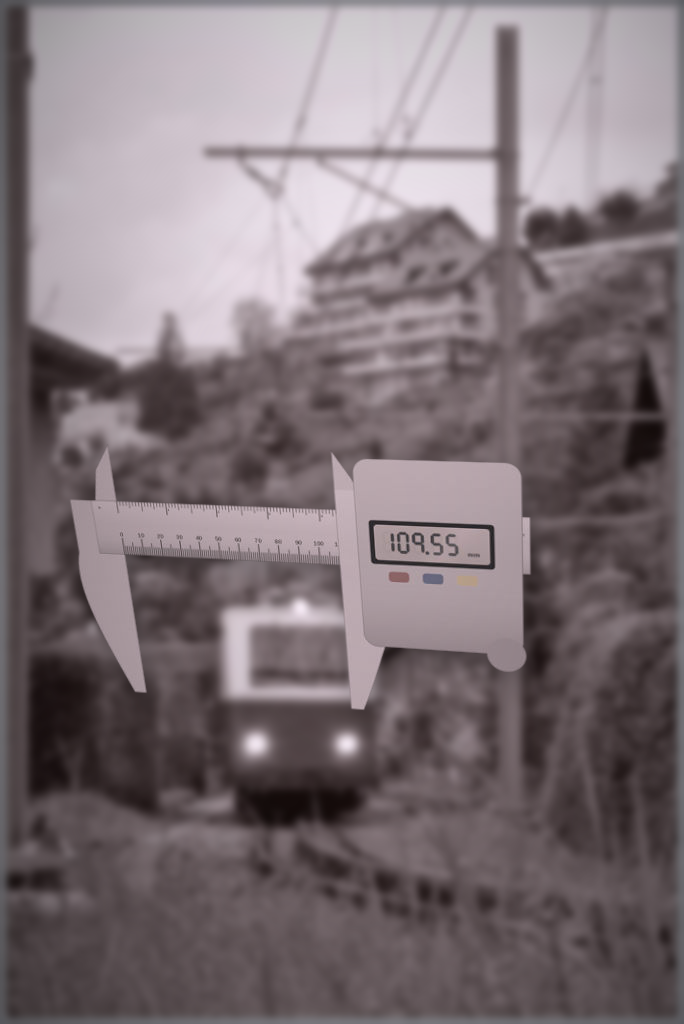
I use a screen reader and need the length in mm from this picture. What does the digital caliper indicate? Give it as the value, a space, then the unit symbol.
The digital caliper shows 109.55 mm
